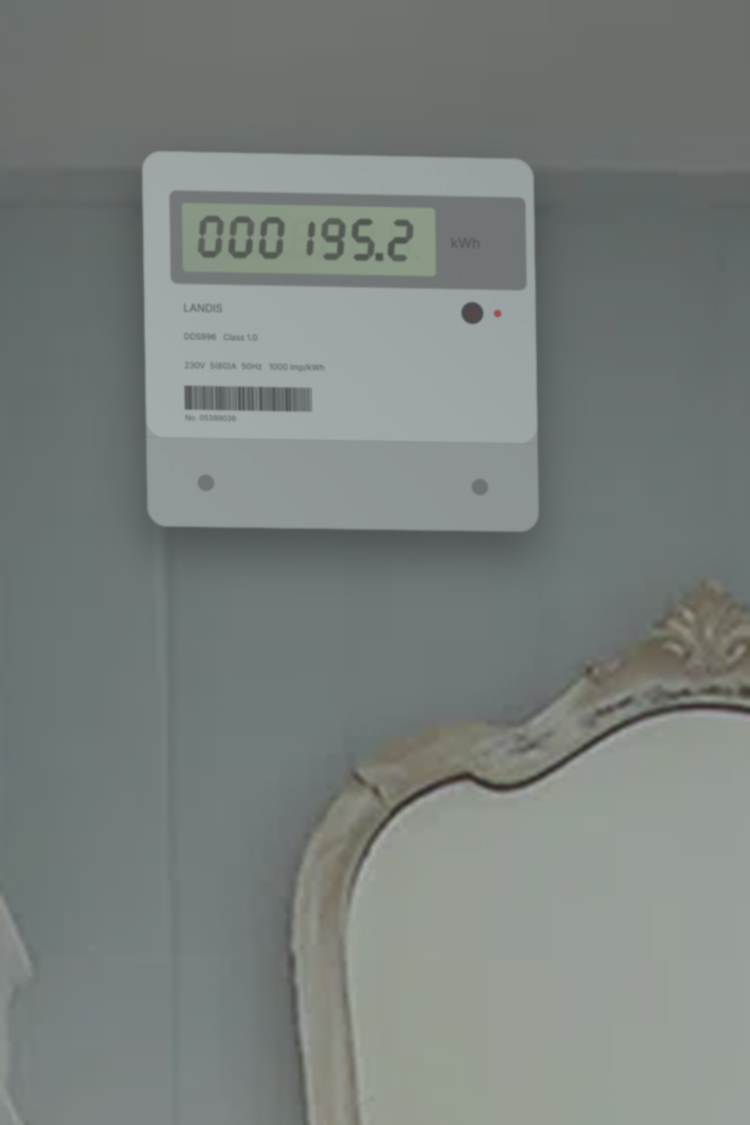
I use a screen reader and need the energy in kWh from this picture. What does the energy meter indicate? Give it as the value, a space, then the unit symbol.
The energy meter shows 195.2 kWh
